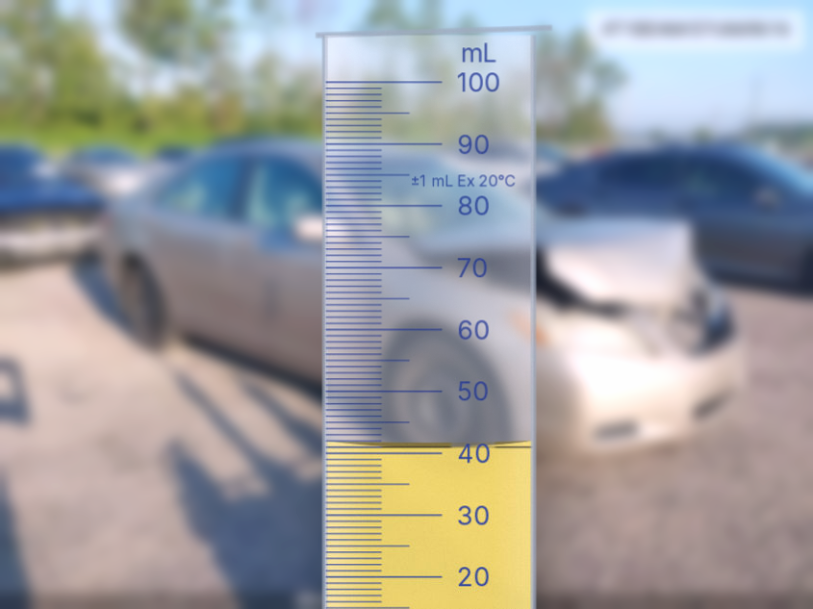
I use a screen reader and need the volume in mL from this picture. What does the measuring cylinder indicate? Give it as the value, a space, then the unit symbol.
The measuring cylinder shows 41 mL
